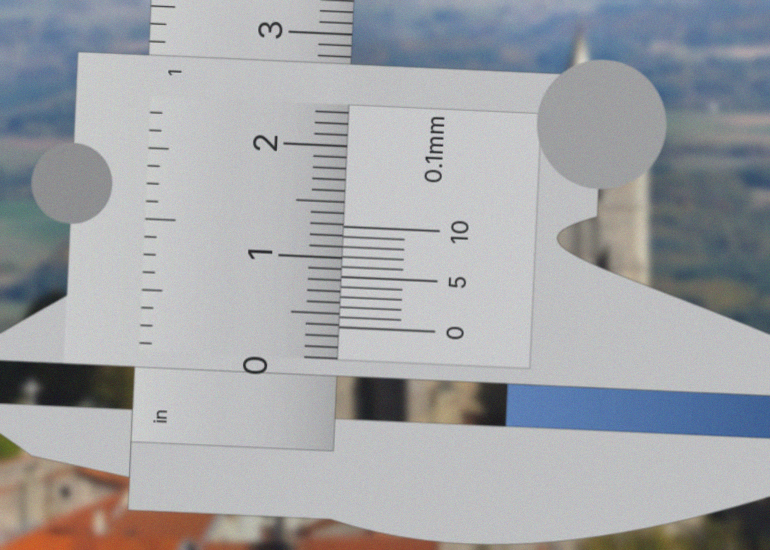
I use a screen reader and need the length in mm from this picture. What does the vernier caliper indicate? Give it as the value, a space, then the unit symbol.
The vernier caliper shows 3.8 mm
